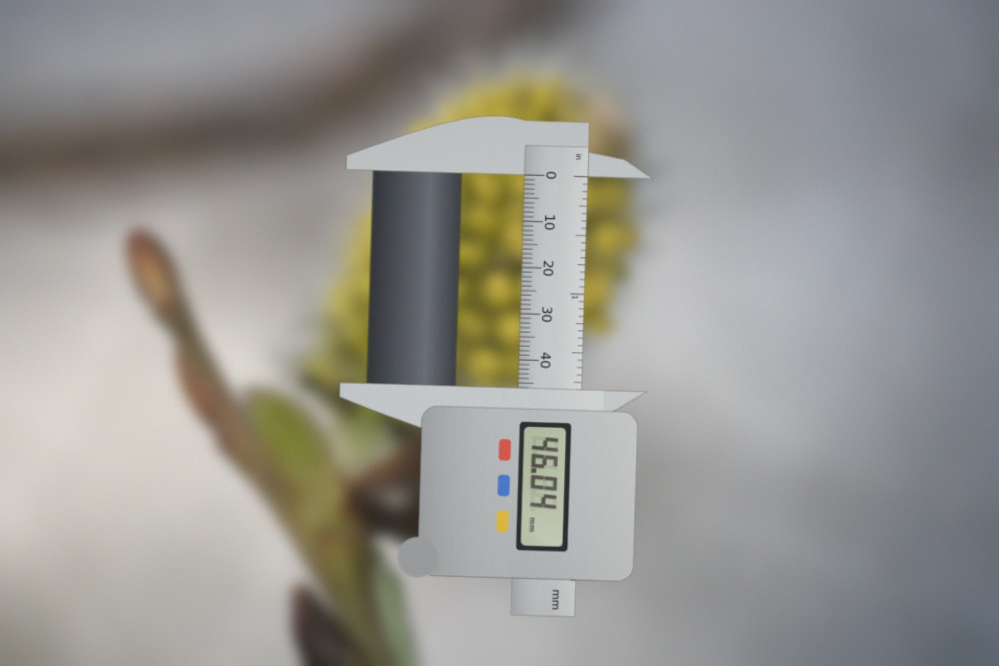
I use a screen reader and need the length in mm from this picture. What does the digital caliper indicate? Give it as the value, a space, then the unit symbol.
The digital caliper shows 46.04 mm
